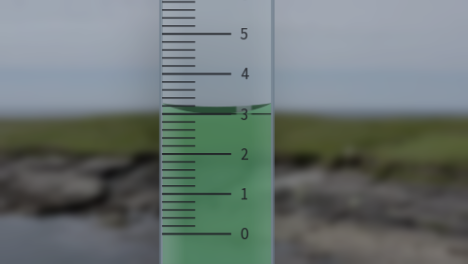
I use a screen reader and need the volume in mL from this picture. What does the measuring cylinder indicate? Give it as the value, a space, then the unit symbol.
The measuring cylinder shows 3 mL
